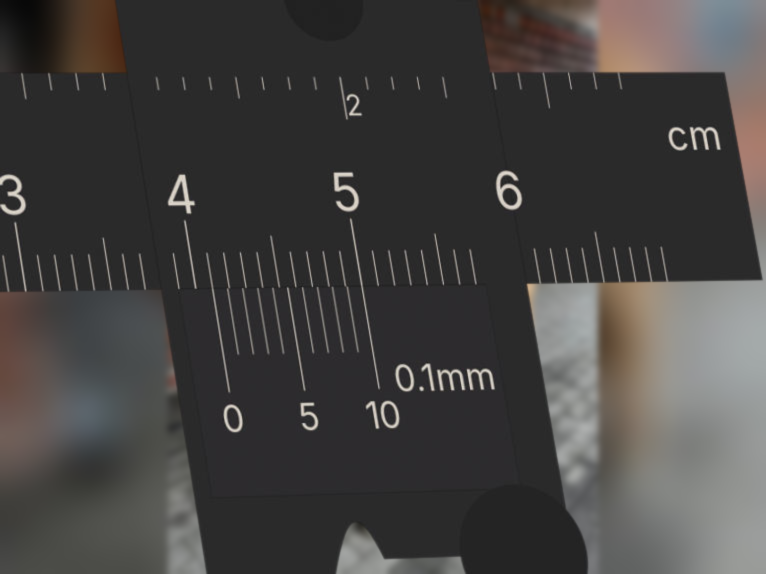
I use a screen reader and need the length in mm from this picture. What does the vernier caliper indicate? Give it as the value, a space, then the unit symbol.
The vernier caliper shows 41.0 mm
